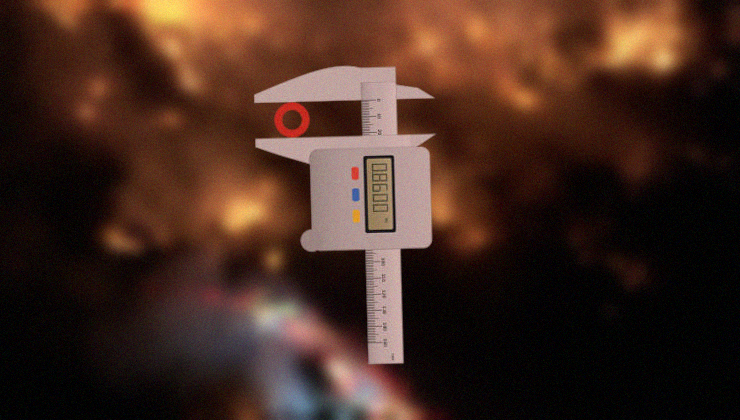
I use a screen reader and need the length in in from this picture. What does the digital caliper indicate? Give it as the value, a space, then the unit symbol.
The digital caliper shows 0.8600 in
